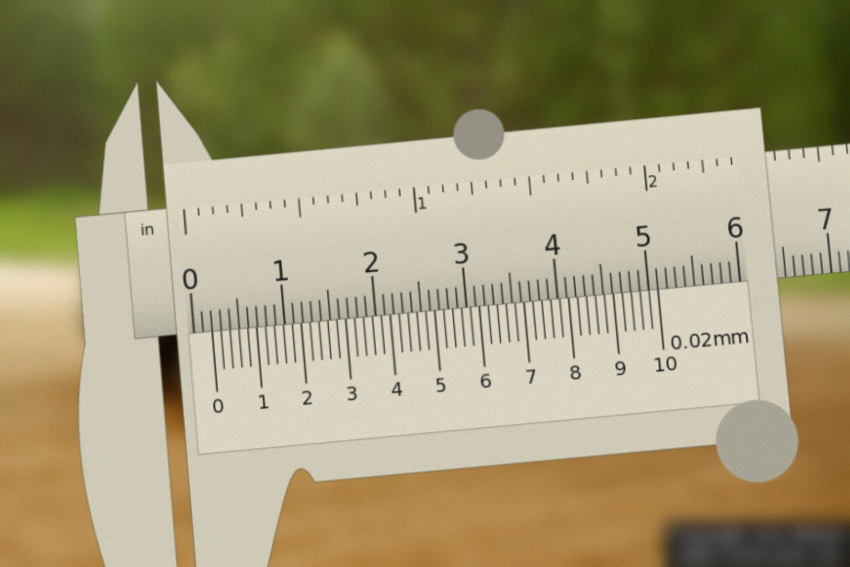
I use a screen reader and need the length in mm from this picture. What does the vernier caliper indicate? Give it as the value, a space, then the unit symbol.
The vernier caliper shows 2.0 mm
